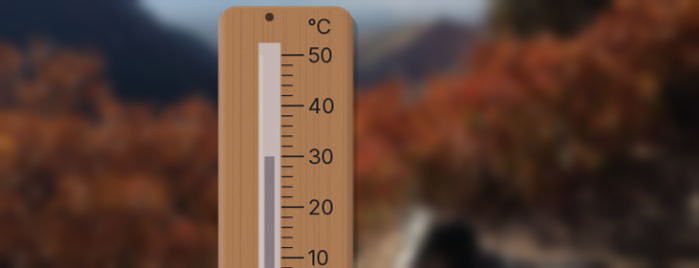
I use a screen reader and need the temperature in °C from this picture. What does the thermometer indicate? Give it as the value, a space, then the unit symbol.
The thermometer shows 30 °C
